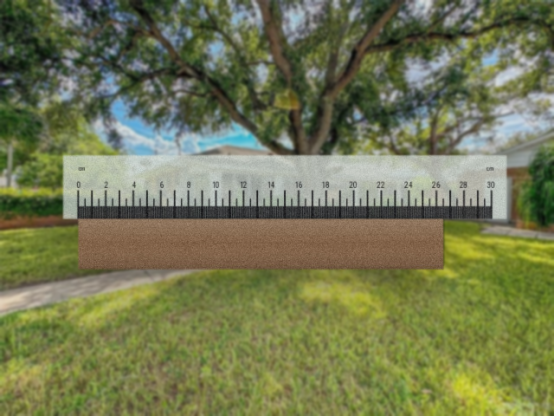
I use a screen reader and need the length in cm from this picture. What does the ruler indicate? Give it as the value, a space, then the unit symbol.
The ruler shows 26.5 cm
